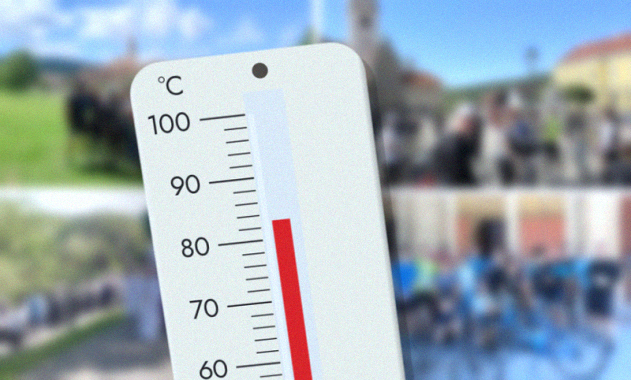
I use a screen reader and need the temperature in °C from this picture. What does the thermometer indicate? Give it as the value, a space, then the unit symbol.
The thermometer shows 83 °C
